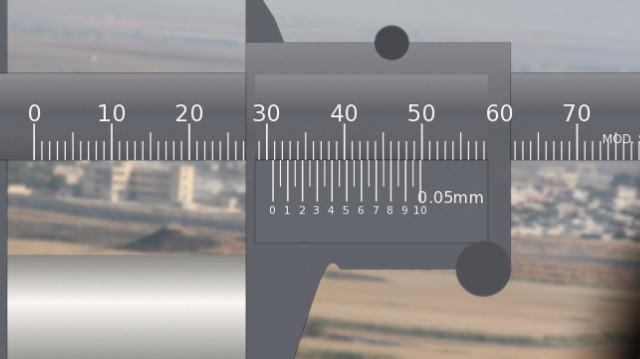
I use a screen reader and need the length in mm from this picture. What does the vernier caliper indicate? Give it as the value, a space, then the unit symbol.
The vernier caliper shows 30.8 mm
